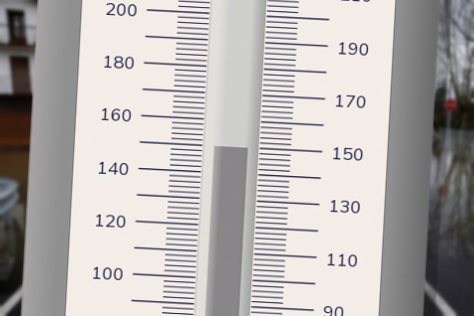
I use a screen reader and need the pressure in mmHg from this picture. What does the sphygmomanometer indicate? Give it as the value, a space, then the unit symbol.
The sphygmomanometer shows 150 mmHg
